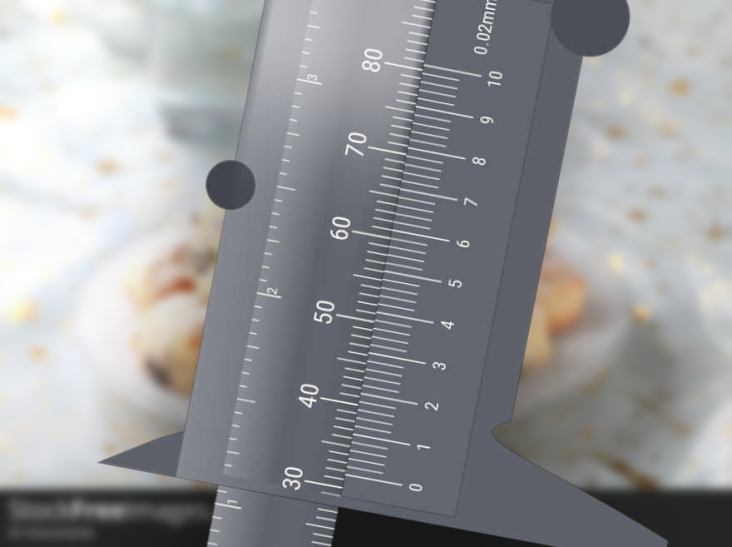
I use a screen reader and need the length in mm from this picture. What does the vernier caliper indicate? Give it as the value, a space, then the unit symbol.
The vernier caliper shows 31.6 mm
